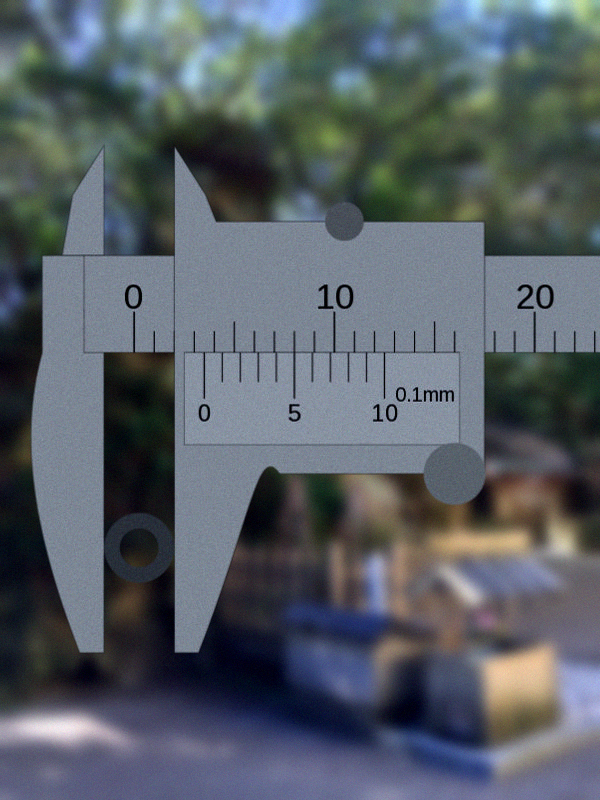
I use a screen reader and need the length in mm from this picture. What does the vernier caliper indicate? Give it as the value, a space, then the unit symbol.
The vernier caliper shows 3.5 mm
